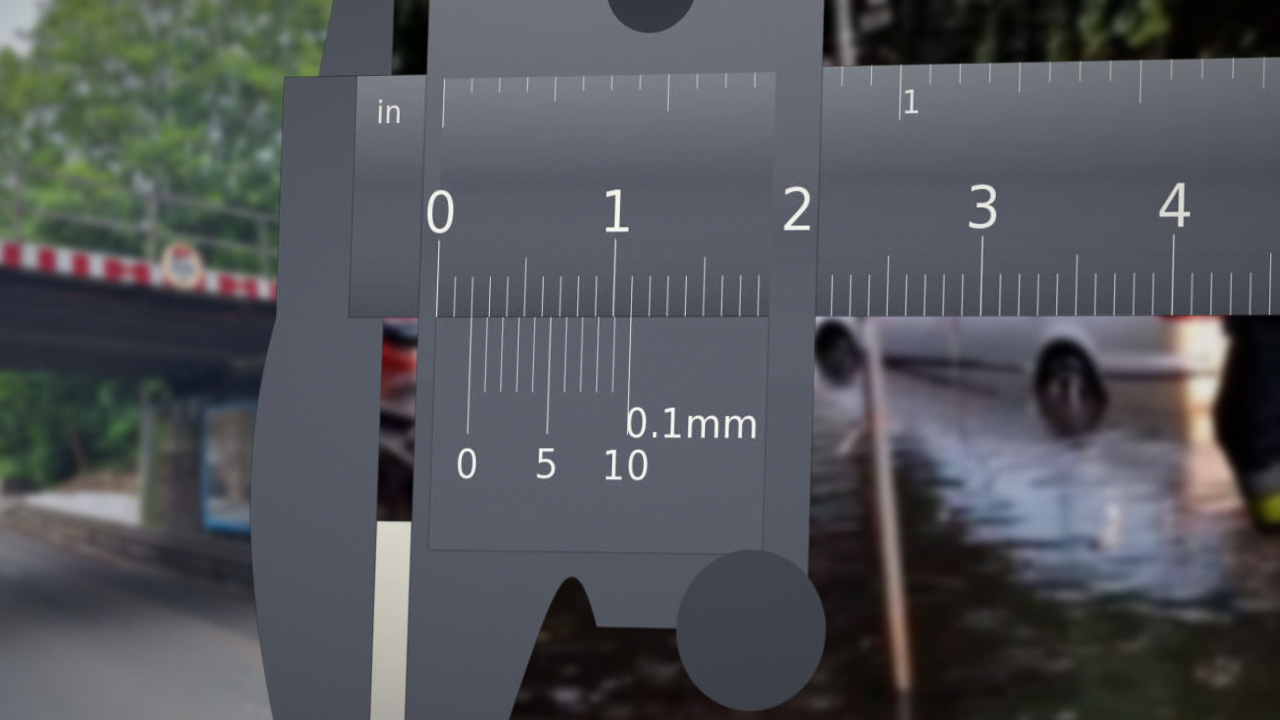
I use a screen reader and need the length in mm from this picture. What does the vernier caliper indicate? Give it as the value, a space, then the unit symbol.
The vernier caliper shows 2.0 mm
